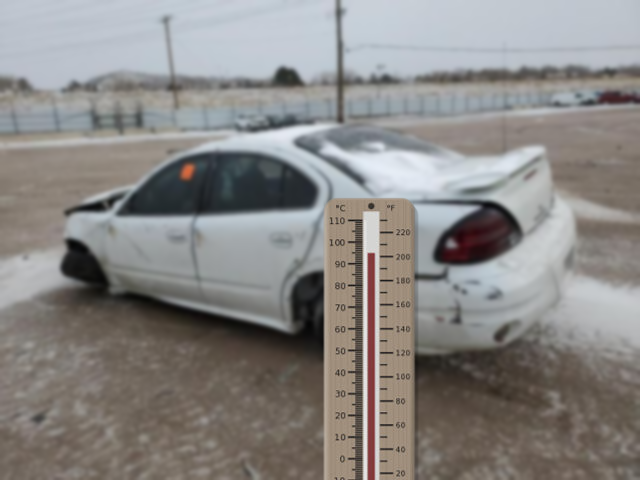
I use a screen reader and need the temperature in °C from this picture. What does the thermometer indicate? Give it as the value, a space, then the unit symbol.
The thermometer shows 95 °C
